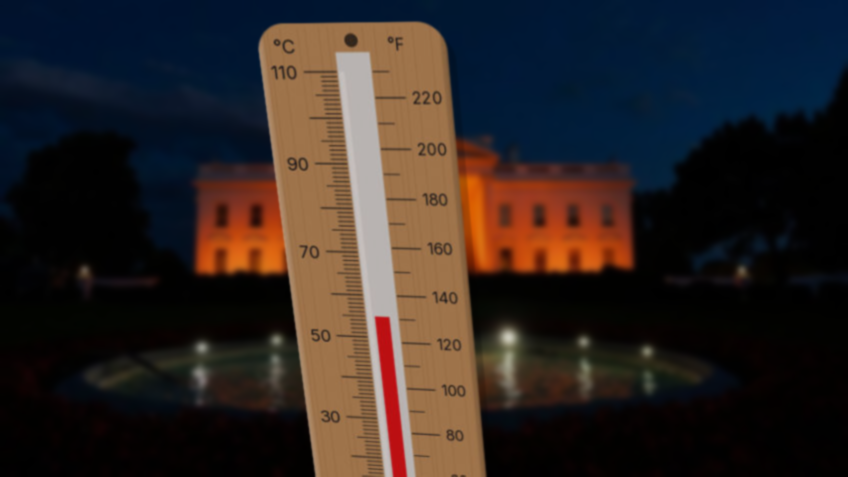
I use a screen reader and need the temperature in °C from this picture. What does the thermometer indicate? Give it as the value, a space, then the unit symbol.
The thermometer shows 55 °C
